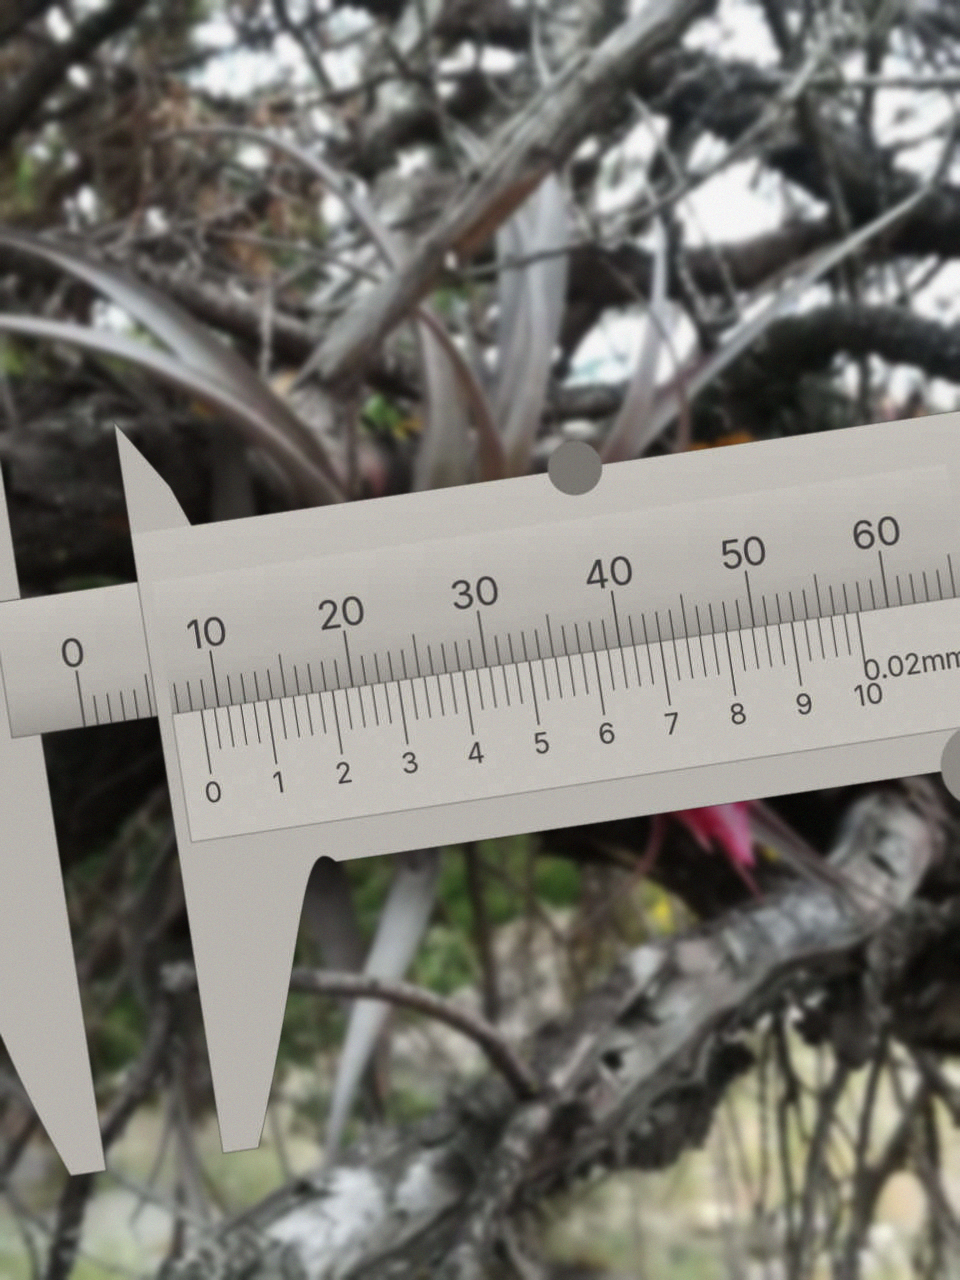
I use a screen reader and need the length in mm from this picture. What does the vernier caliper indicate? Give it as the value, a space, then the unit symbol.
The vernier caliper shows 8.7 mm
